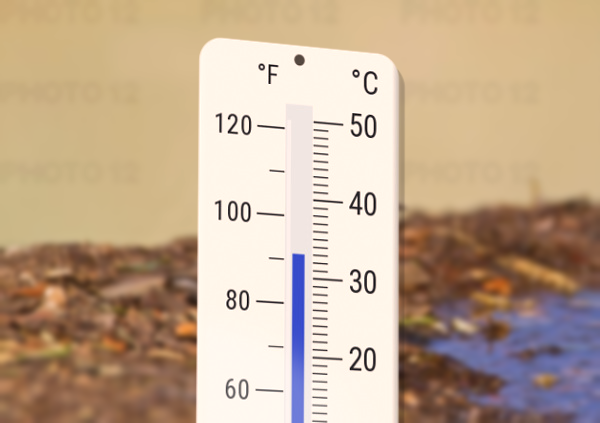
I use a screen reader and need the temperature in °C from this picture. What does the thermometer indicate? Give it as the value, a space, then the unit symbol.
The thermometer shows 33 °C
